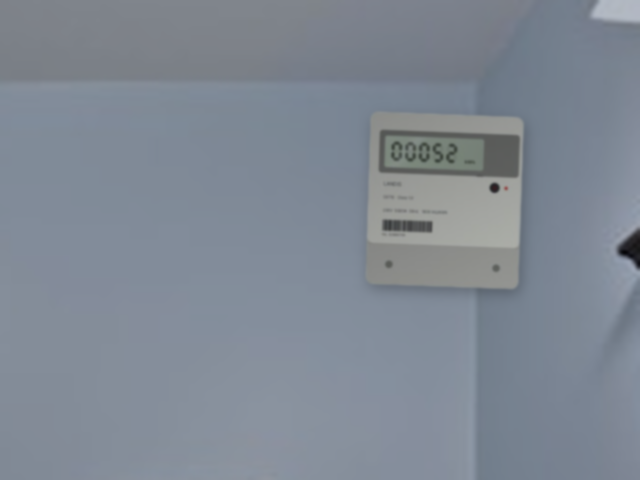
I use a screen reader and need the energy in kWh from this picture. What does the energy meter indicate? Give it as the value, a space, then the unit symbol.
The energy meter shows 52 kWh
